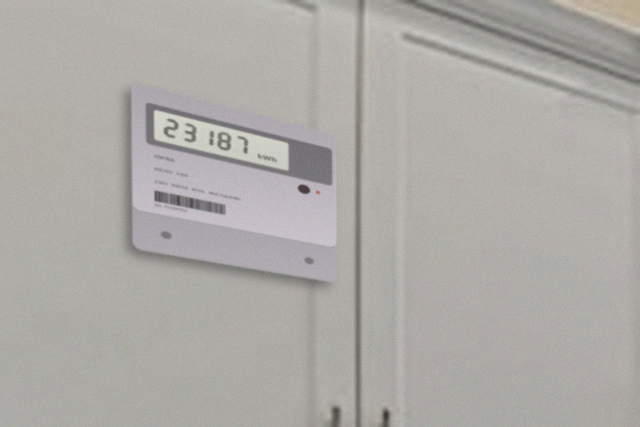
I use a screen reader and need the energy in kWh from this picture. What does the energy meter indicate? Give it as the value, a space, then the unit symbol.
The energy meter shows 23187 kWh
